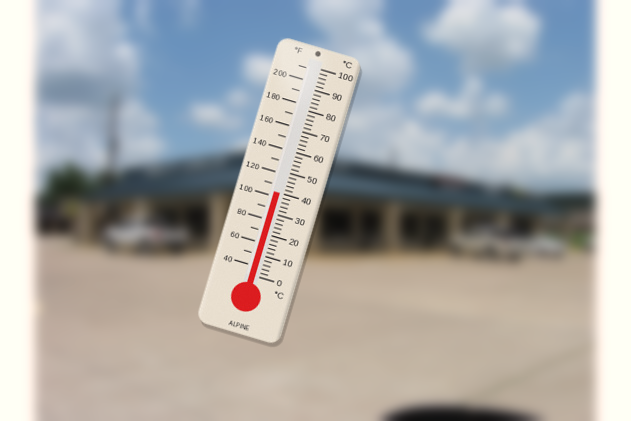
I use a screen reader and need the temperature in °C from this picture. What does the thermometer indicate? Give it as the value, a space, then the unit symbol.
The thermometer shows 40 °C
